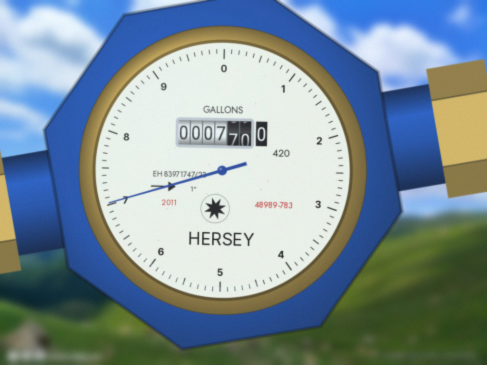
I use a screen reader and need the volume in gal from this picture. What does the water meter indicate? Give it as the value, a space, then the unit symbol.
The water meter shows 7697.0 gal
